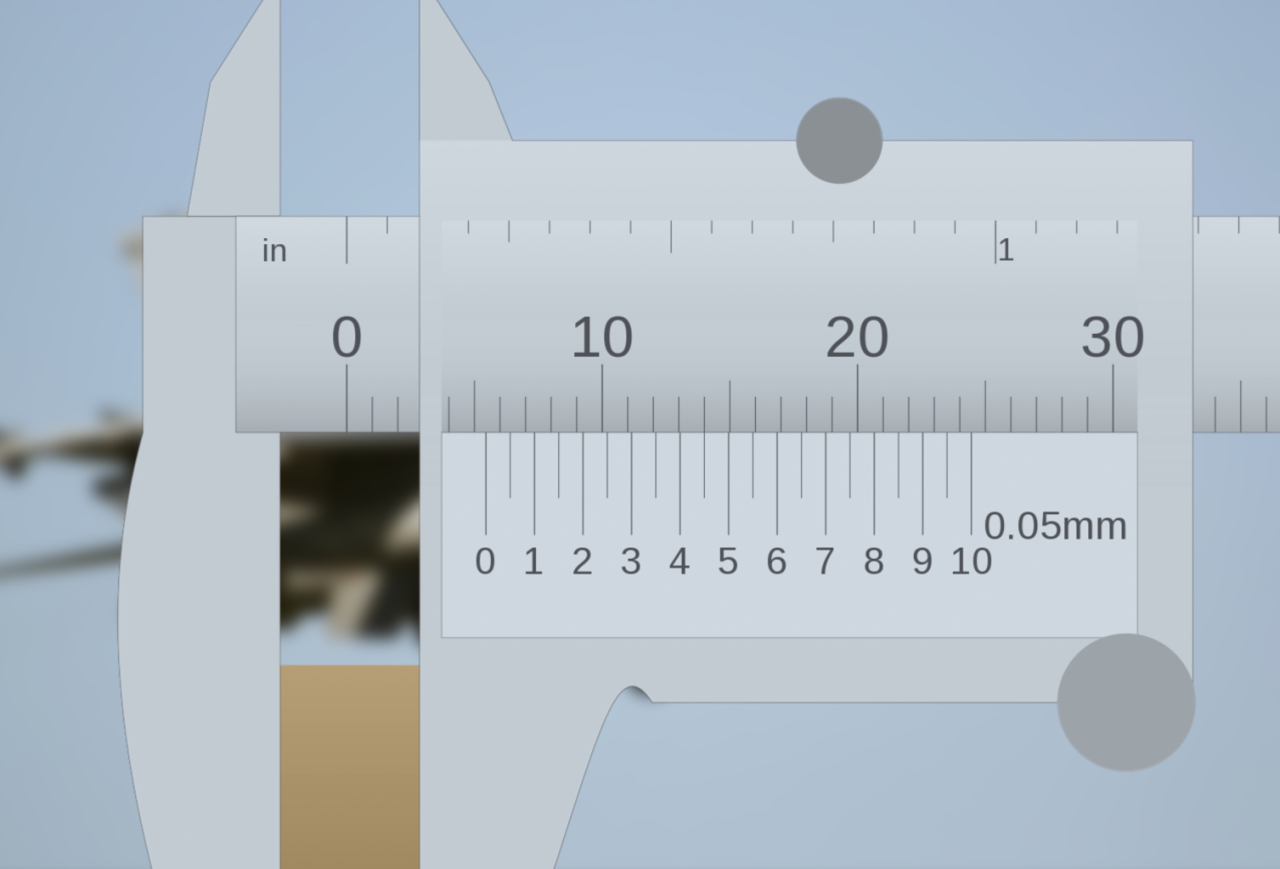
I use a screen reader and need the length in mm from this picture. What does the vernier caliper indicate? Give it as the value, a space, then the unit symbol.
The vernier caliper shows 5.45 mm
